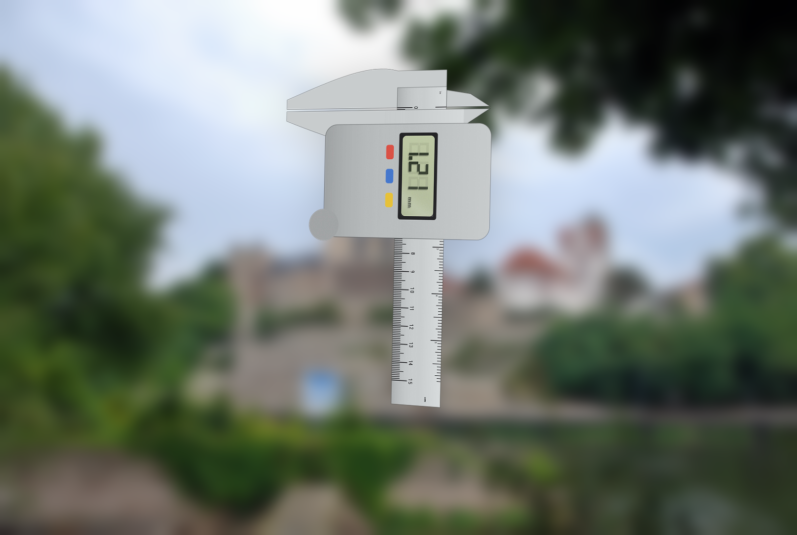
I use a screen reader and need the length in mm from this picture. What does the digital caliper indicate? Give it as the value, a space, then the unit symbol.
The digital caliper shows 1.21 mm
